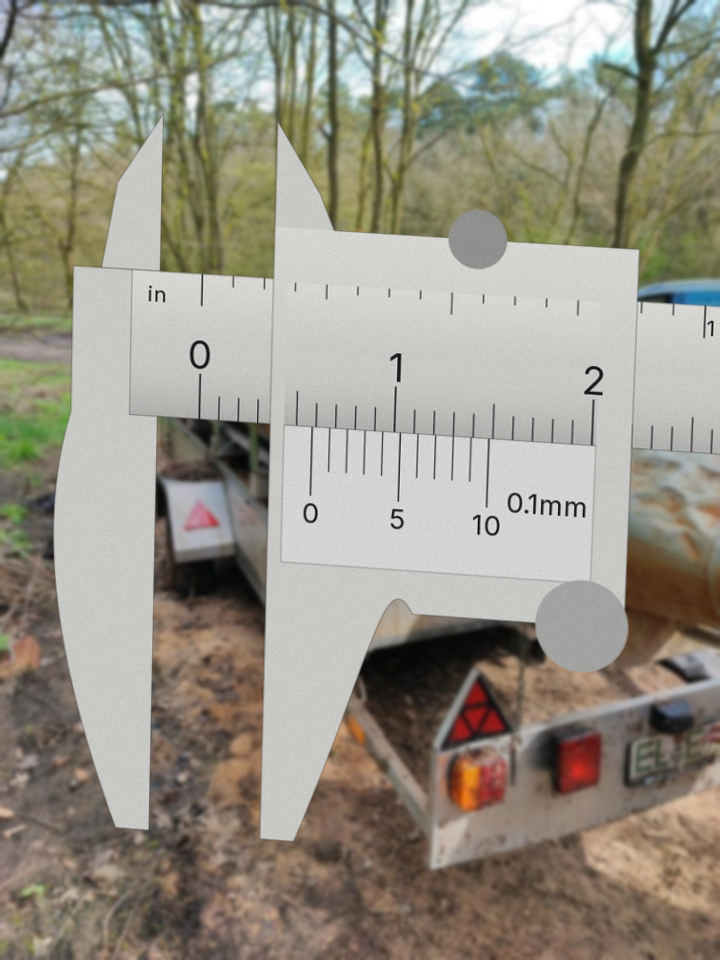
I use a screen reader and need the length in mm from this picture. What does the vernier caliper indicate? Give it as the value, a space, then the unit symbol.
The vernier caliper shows 5.8 mm
